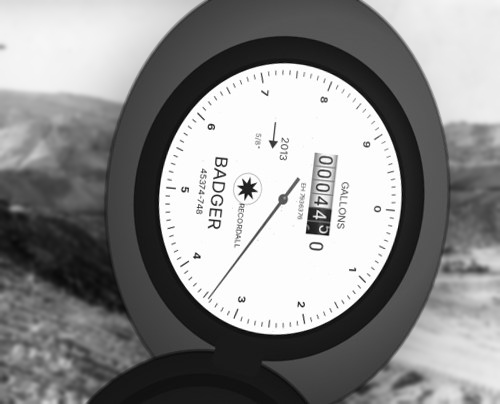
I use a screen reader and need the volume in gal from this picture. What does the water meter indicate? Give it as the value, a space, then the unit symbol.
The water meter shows 4453.4 gal
